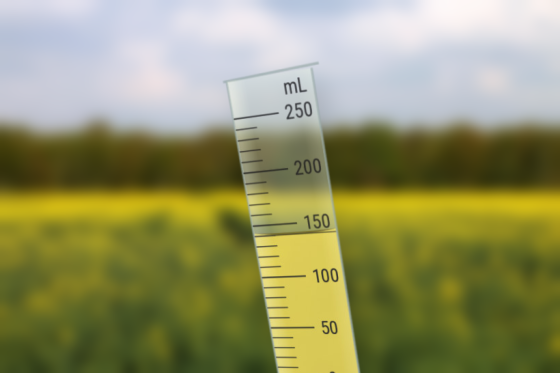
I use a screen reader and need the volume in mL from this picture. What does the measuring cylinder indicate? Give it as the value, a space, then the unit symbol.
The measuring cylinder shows 140 mL
